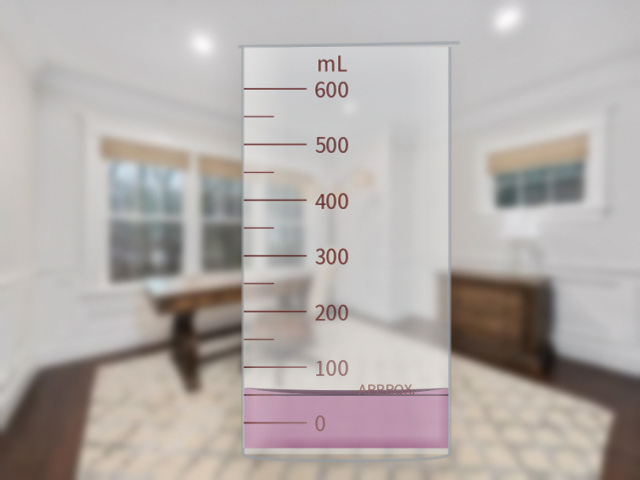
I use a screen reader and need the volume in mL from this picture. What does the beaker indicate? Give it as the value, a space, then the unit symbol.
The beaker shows 50 mL
